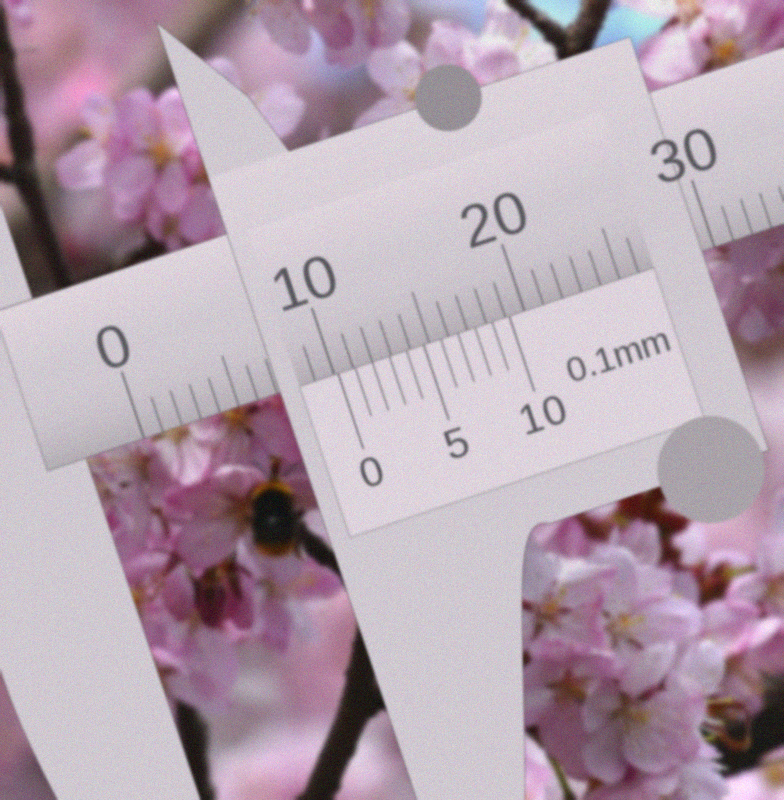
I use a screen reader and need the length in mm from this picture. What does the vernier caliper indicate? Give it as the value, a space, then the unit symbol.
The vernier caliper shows 10.2 mm
